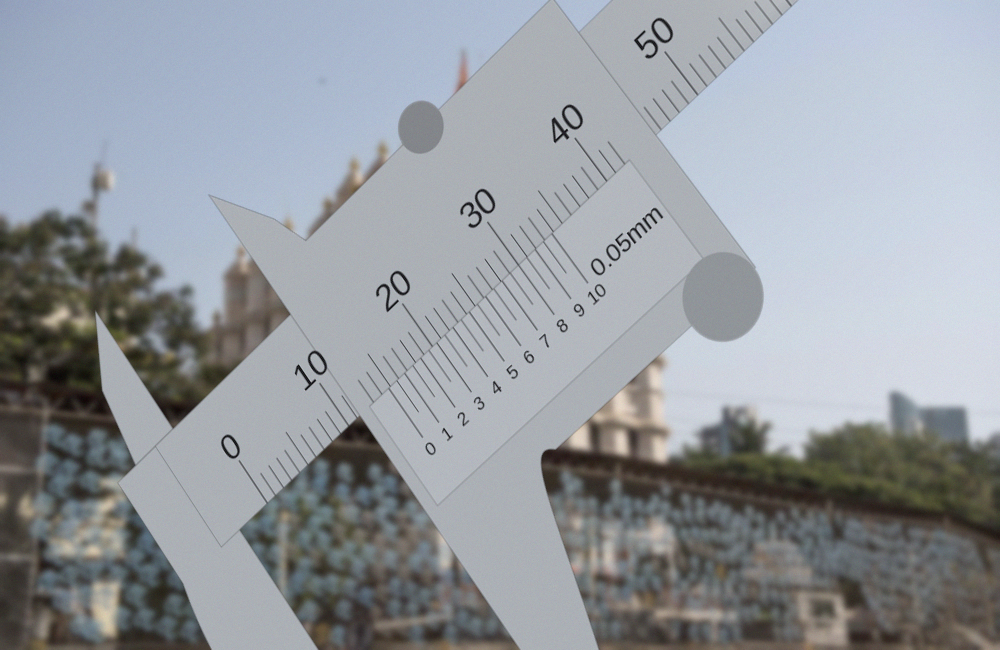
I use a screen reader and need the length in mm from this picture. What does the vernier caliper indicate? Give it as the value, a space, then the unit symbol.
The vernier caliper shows 14.8 mm
